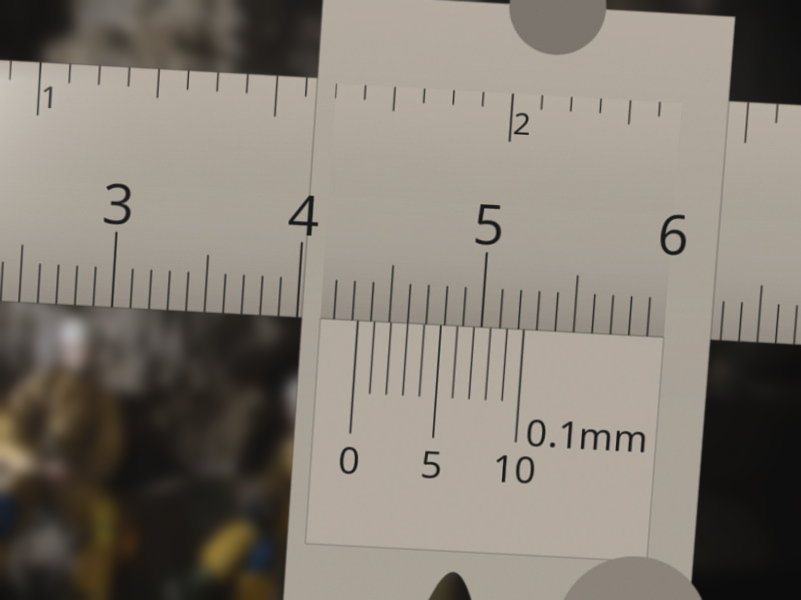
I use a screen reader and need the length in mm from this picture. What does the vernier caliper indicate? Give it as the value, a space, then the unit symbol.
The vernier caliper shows 43.3 mm
